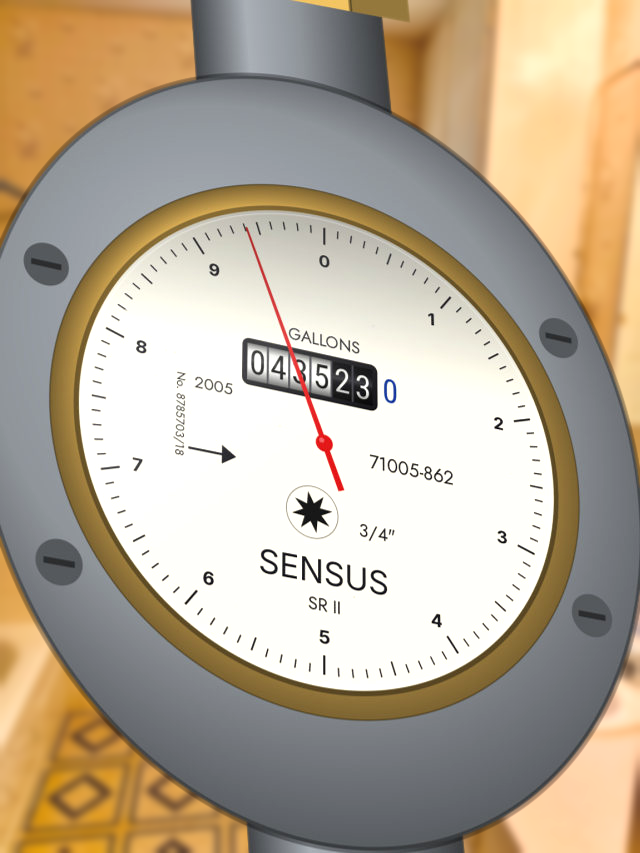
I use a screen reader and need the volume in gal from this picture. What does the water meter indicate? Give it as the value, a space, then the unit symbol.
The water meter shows 435229.4 gal
